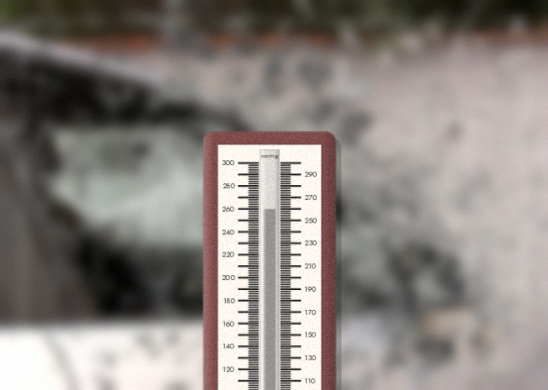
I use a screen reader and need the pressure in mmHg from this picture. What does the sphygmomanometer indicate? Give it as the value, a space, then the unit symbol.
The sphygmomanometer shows 260 mmHg
